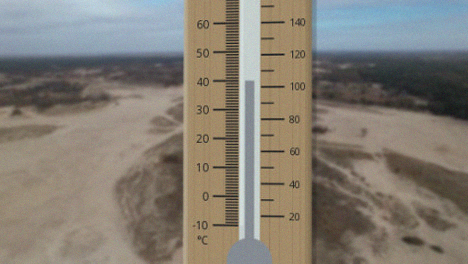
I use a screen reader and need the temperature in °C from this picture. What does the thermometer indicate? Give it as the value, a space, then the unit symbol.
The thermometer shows 40 °C
